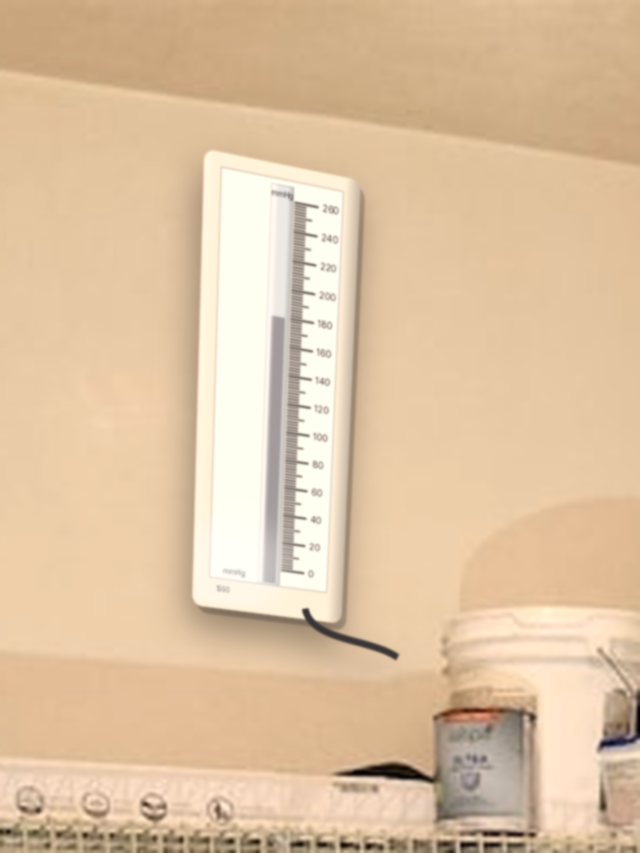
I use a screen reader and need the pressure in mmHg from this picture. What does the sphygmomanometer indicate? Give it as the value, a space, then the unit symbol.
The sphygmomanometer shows 180 mmHg
